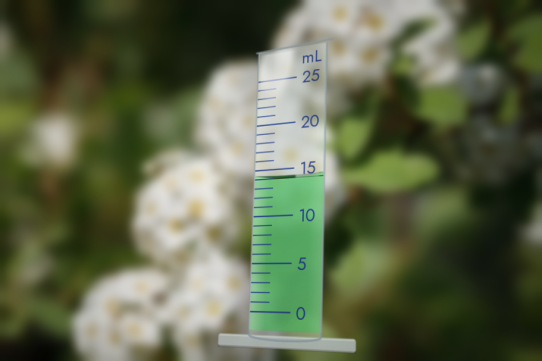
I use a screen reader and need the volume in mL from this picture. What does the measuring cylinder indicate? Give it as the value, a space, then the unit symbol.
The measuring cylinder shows 14 mL
